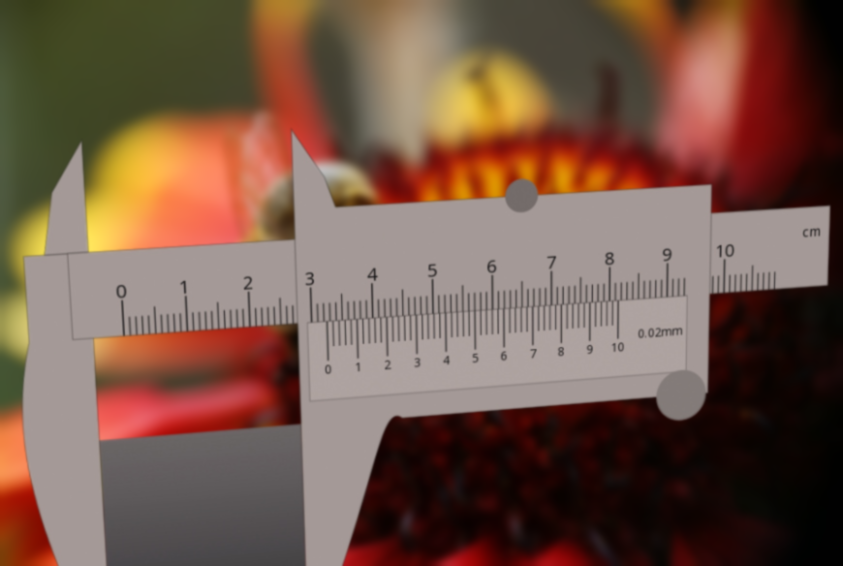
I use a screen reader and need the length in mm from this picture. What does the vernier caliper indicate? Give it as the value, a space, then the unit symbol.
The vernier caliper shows 32.5 mm
